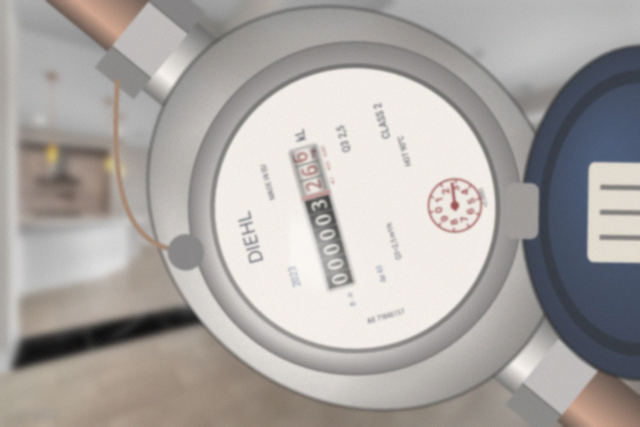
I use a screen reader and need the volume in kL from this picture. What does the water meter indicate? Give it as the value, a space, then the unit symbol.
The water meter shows 3.2662 kL
